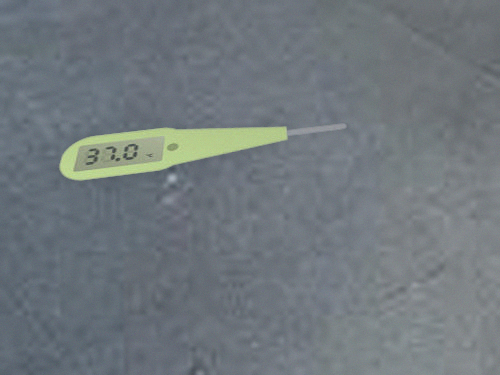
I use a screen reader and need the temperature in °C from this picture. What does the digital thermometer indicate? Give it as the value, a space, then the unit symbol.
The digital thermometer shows 37.0 °C
